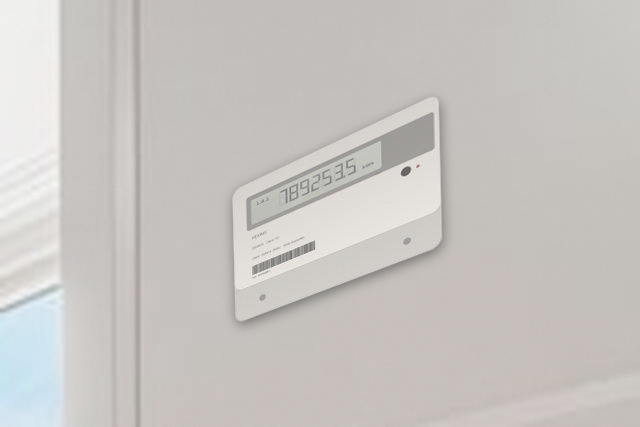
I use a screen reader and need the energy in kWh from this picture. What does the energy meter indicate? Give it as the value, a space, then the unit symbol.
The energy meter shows 789253.5 kWh
